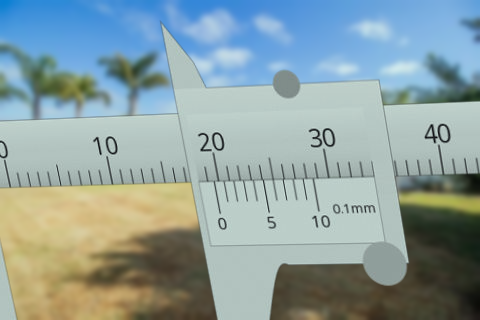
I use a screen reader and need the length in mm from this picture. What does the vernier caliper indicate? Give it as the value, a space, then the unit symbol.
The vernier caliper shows 19.6 mm
